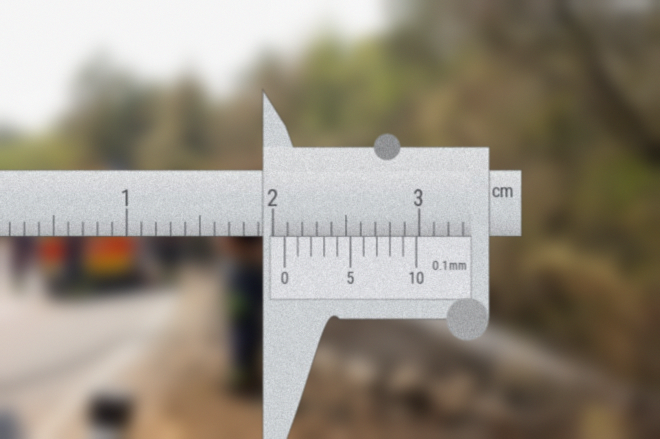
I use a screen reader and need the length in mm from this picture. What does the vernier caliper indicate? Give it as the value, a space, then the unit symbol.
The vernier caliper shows 20.8 mm
